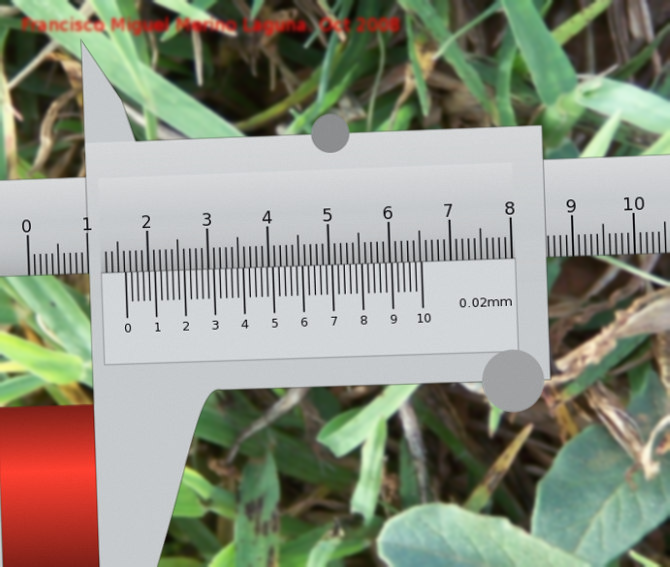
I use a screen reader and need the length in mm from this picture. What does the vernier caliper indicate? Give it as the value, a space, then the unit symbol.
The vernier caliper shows 16.2 mm
